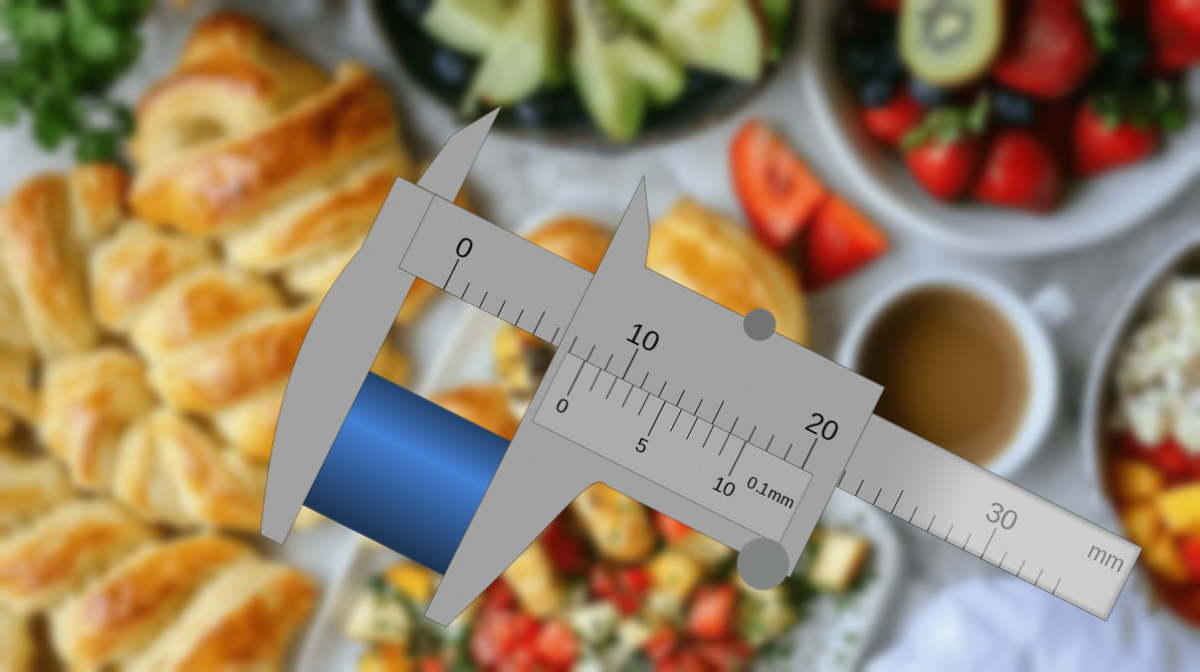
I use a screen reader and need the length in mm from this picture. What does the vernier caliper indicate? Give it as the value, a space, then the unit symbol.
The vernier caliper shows 7.9 mm
